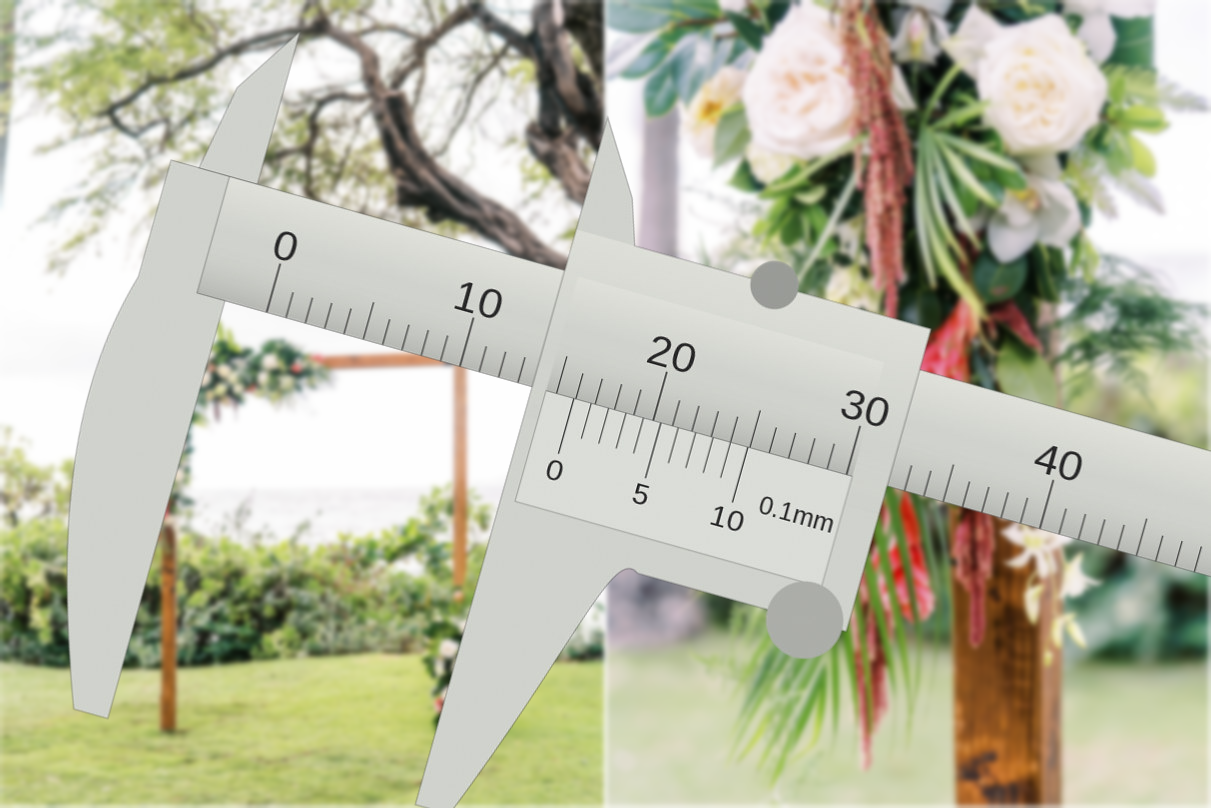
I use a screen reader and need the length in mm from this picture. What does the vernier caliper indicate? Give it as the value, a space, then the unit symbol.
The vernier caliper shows 15.9 mm
